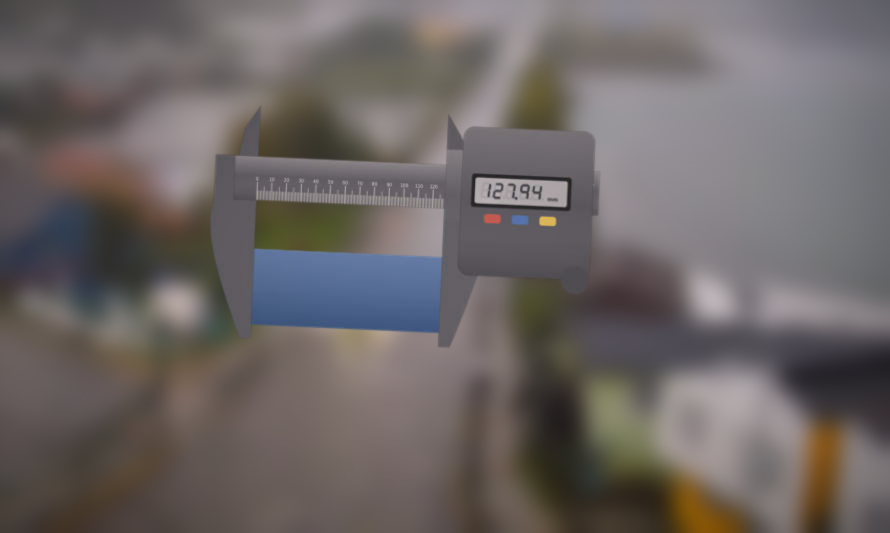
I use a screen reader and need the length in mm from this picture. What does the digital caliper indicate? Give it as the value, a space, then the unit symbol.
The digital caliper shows 127.94 mm
